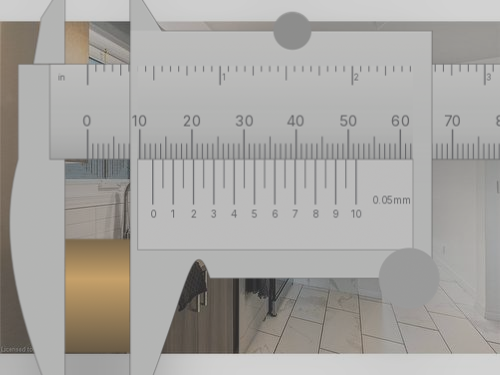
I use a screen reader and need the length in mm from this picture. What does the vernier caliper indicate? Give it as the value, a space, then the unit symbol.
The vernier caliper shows 12.5 mm
